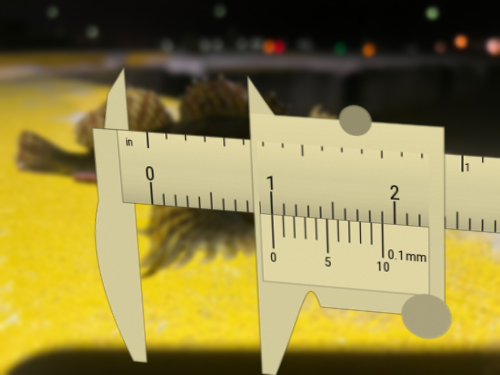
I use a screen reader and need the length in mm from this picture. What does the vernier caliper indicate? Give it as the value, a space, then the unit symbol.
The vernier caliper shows 10.0 mm
